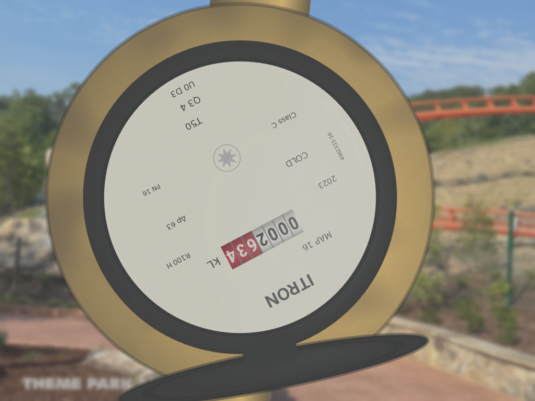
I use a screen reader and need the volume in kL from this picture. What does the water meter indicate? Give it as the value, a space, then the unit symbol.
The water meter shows 2.634 kL
